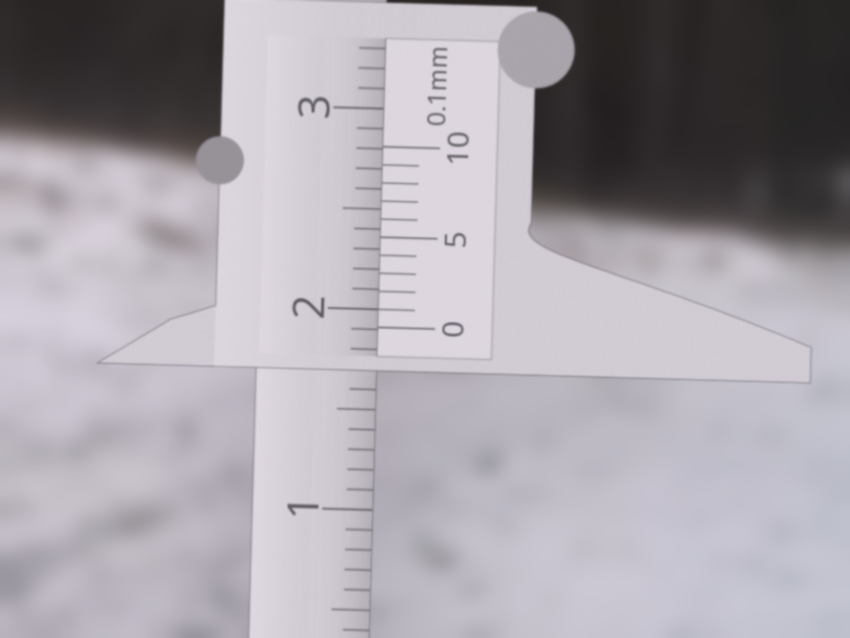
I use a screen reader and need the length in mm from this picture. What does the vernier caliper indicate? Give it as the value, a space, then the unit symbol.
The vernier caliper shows 19.1 mm
